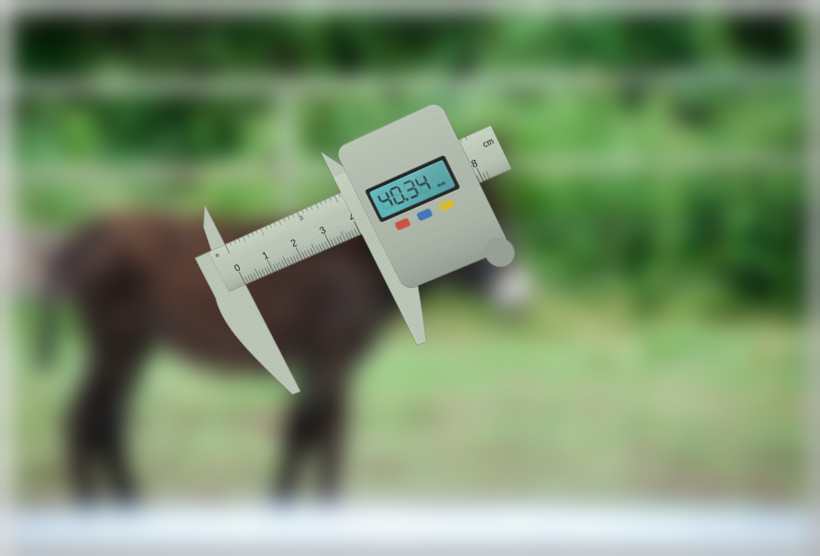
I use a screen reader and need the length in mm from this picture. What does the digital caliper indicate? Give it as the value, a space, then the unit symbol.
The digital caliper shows 40.34 mm
